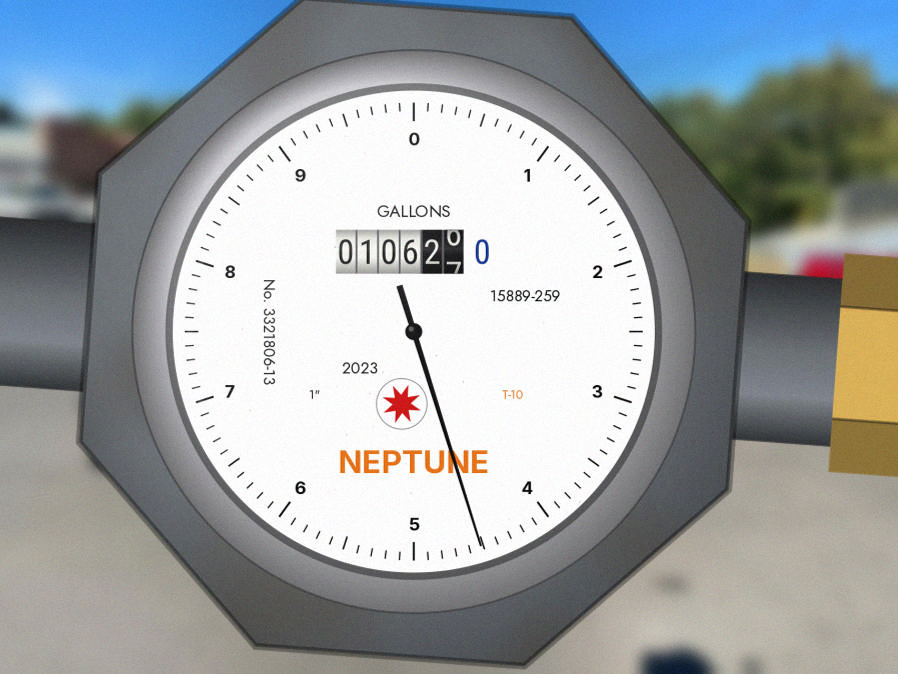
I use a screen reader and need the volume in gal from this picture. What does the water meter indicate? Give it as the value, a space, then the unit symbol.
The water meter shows 106264.5 gal
